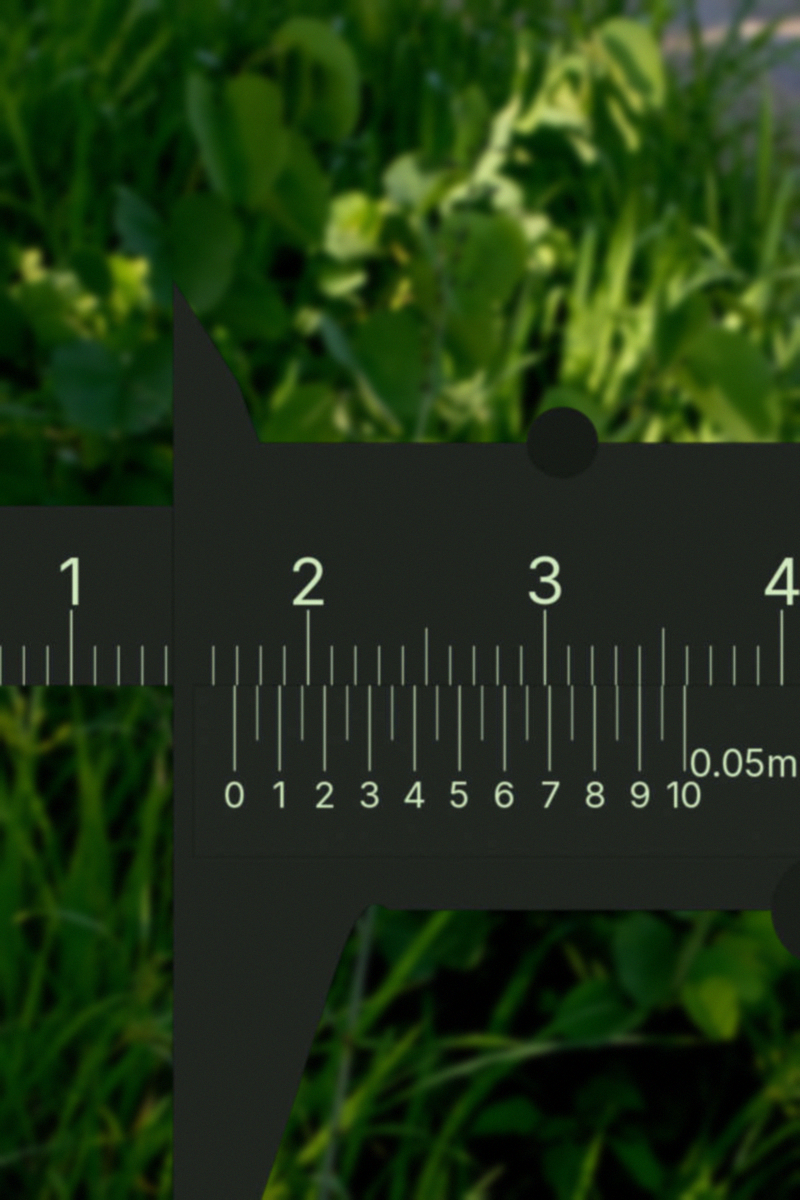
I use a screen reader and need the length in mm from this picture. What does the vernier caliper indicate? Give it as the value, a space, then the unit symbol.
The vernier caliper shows 16.9 mm
